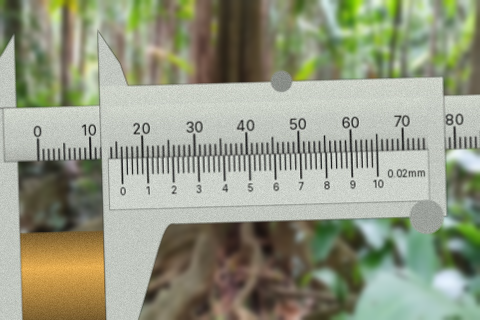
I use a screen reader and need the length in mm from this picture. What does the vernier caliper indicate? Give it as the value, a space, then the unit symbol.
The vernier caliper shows 16.0 mm
